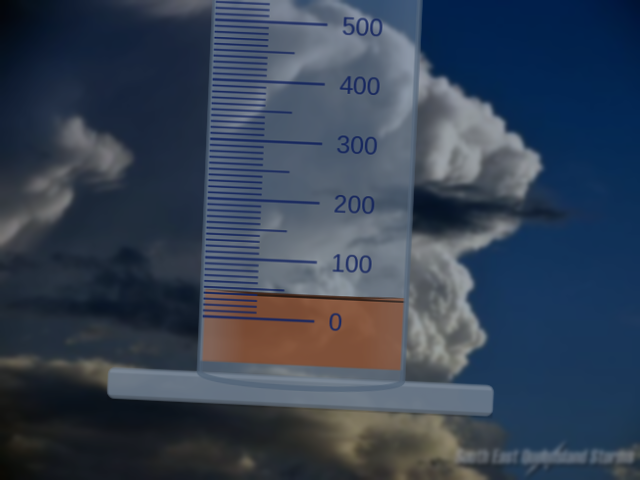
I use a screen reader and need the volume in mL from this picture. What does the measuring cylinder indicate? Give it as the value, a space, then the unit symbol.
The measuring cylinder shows 40 mL
